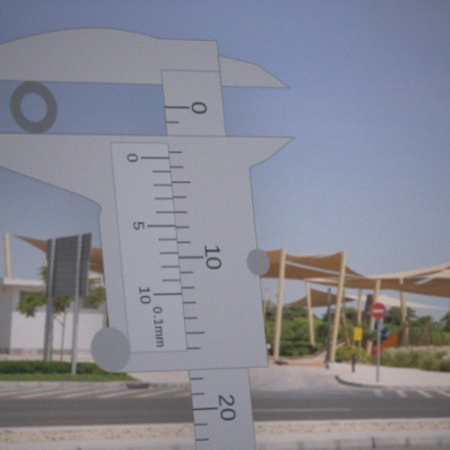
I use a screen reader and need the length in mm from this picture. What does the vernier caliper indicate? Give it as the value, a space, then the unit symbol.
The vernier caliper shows 3.4 mm
